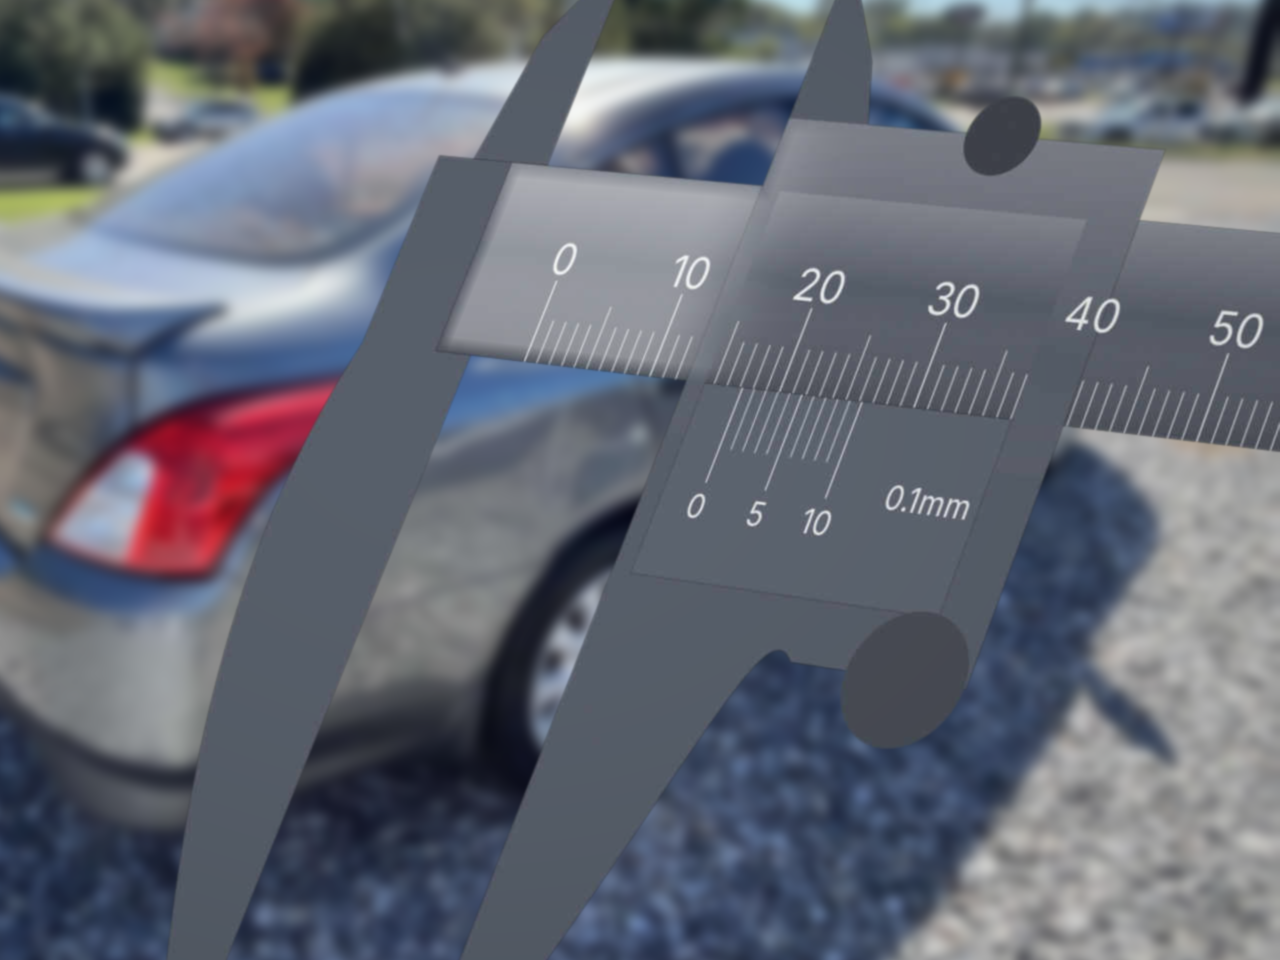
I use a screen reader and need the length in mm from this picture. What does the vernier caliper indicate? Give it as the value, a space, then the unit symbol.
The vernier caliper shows 17.2 mm
